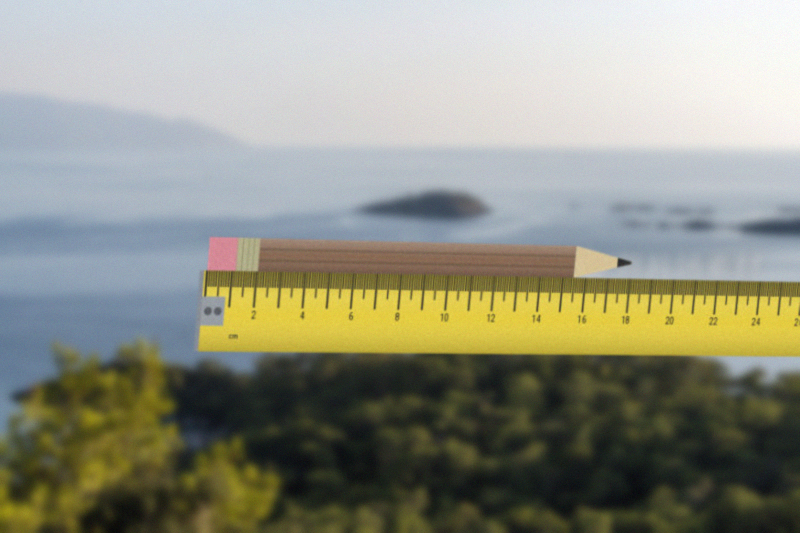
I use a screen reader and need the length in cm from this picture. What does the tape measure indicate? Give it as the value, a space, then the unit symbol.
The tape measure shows 18 cm
